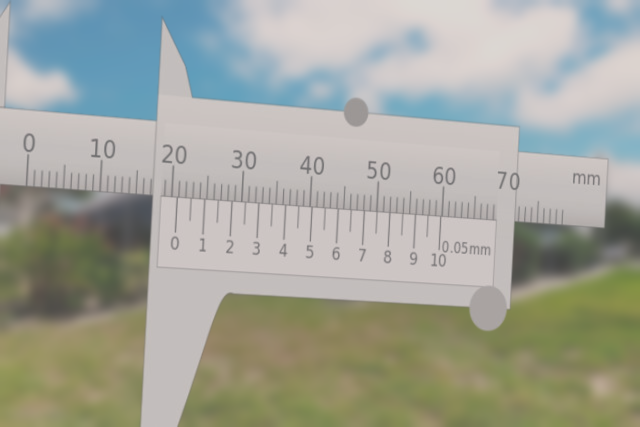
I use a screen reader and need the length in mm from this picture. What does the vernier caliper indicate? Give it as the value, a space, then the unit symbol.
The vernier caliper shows 20.8 mm
